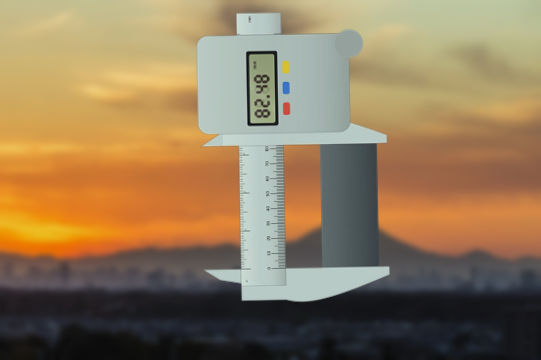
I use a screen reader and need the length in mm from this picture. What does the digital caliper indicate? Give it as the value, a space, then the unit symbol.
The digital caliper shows 82.48 mm
